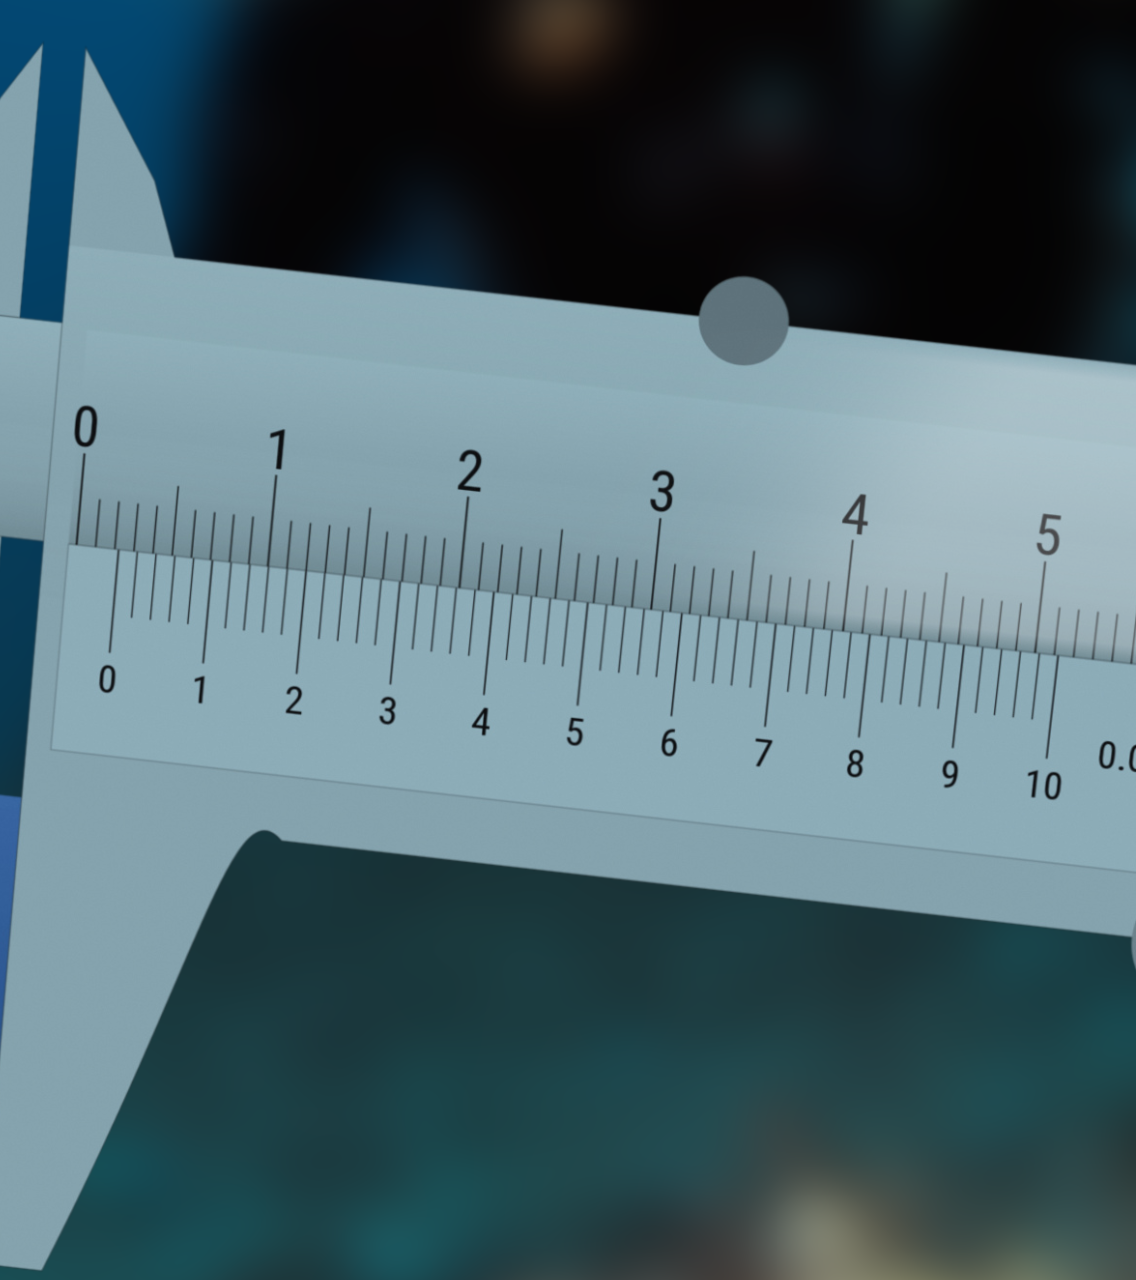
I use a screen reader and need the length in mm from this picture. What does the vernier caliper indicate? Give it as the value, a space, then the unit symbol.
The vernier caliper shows 2.2 mm
